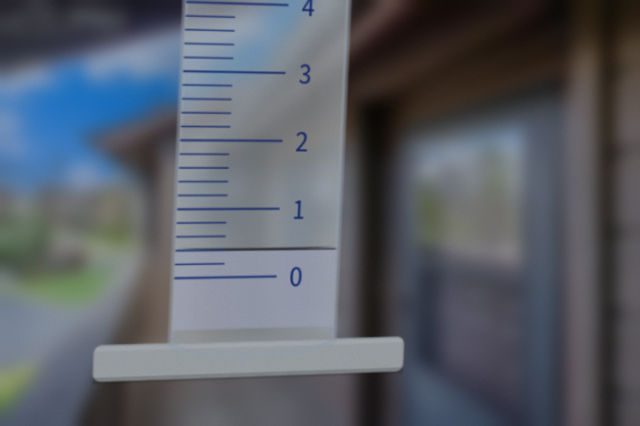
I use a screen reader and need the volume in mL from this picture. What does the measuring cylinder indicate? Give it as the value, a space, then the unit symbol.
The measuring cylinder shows 0.4 mL
